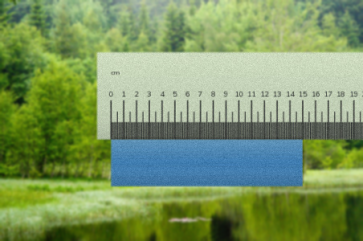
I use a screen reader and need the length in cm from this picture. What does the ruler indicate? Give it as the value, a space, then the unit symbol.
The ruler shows 15 cm
